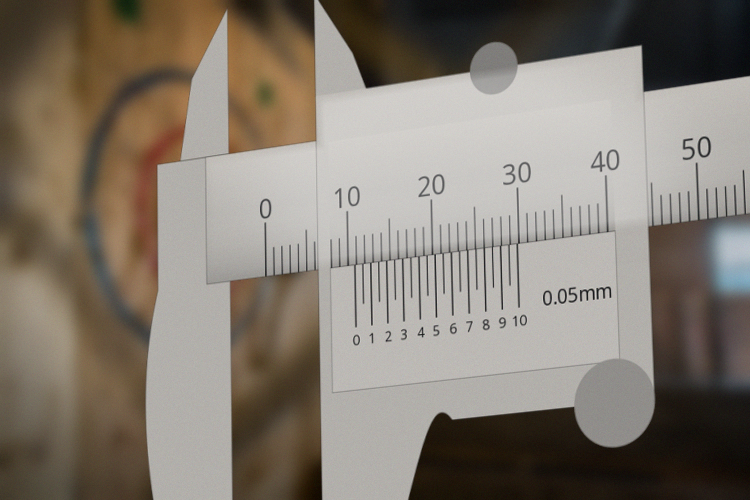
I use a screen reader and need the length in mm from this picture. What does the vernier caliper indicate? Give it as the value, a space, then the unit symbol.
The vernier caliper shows 10.8 mm
